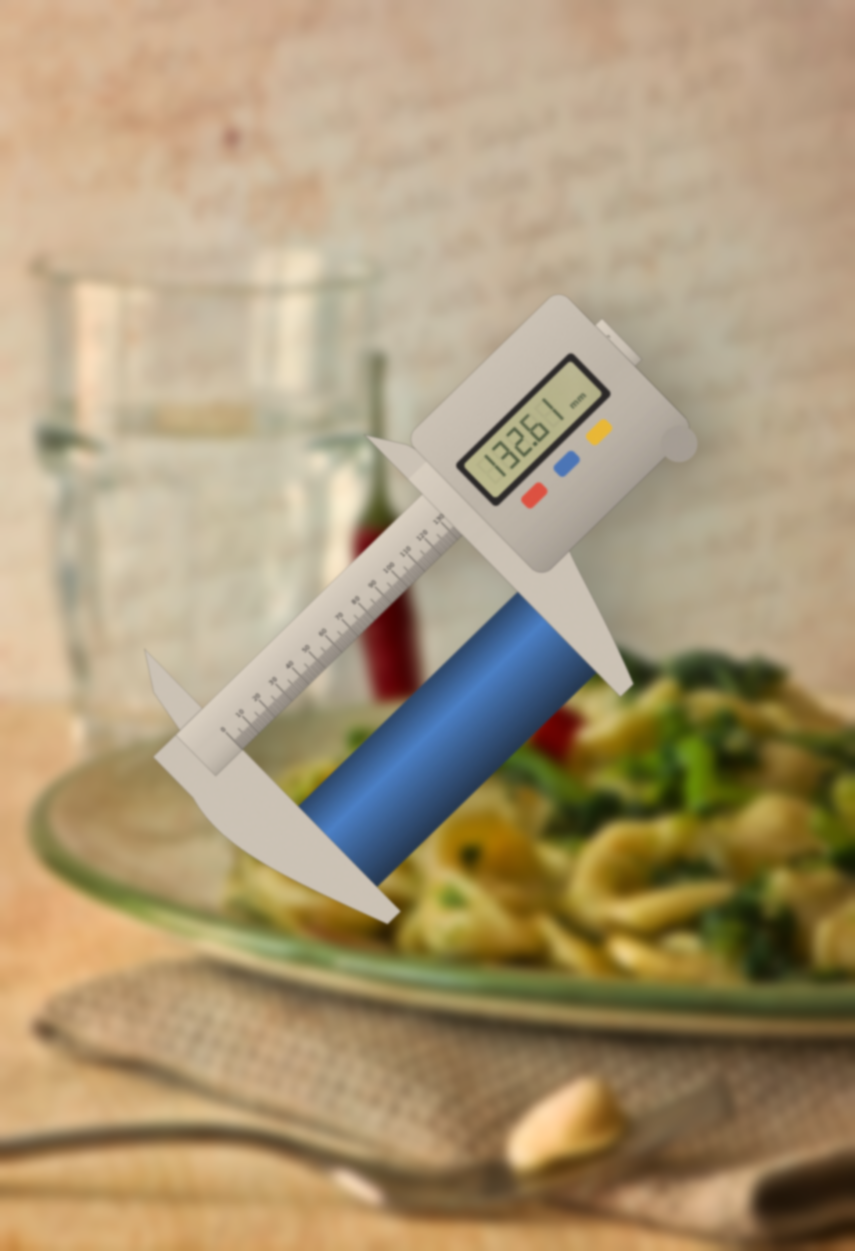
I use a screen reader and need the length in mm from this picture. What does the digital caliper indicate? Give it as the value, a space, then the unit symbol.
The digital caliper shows 132.61 mm
